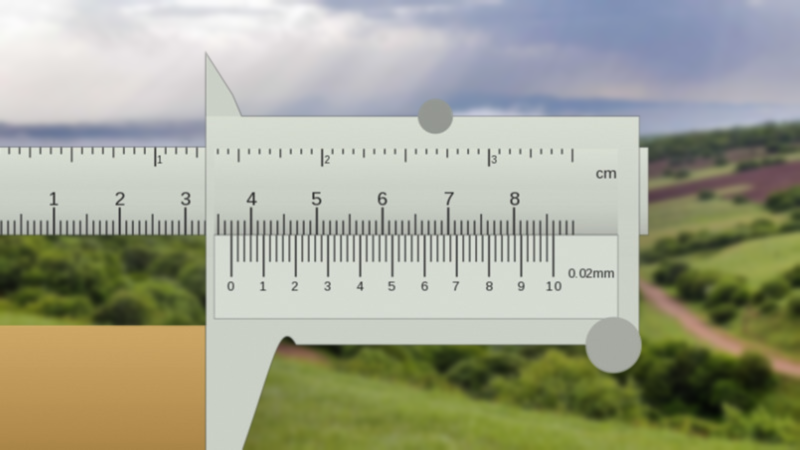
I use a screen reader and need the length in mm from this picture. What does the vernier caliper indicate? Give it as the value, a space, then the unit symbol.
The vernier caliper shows 37.0 mm
